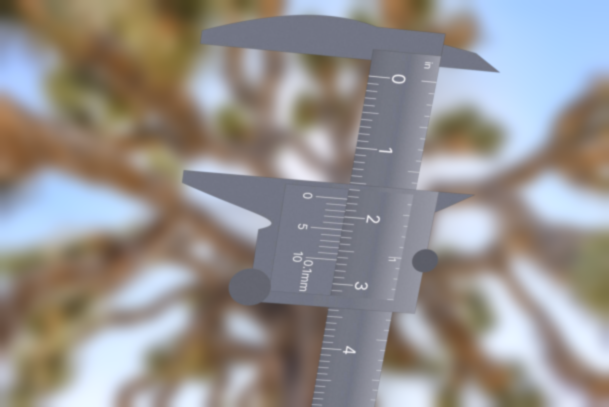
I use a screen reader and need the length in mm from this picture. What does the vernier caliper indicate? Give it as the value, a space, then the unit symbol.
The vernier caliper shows 17.4 mm
